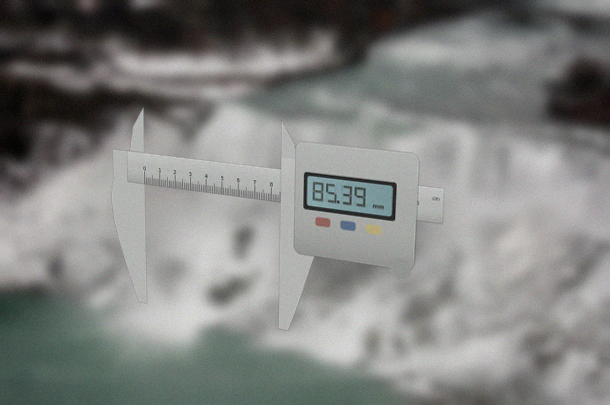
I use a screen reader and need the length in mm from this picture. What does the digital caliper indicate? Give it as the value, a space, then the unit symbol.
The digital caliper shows 85.39 mm
